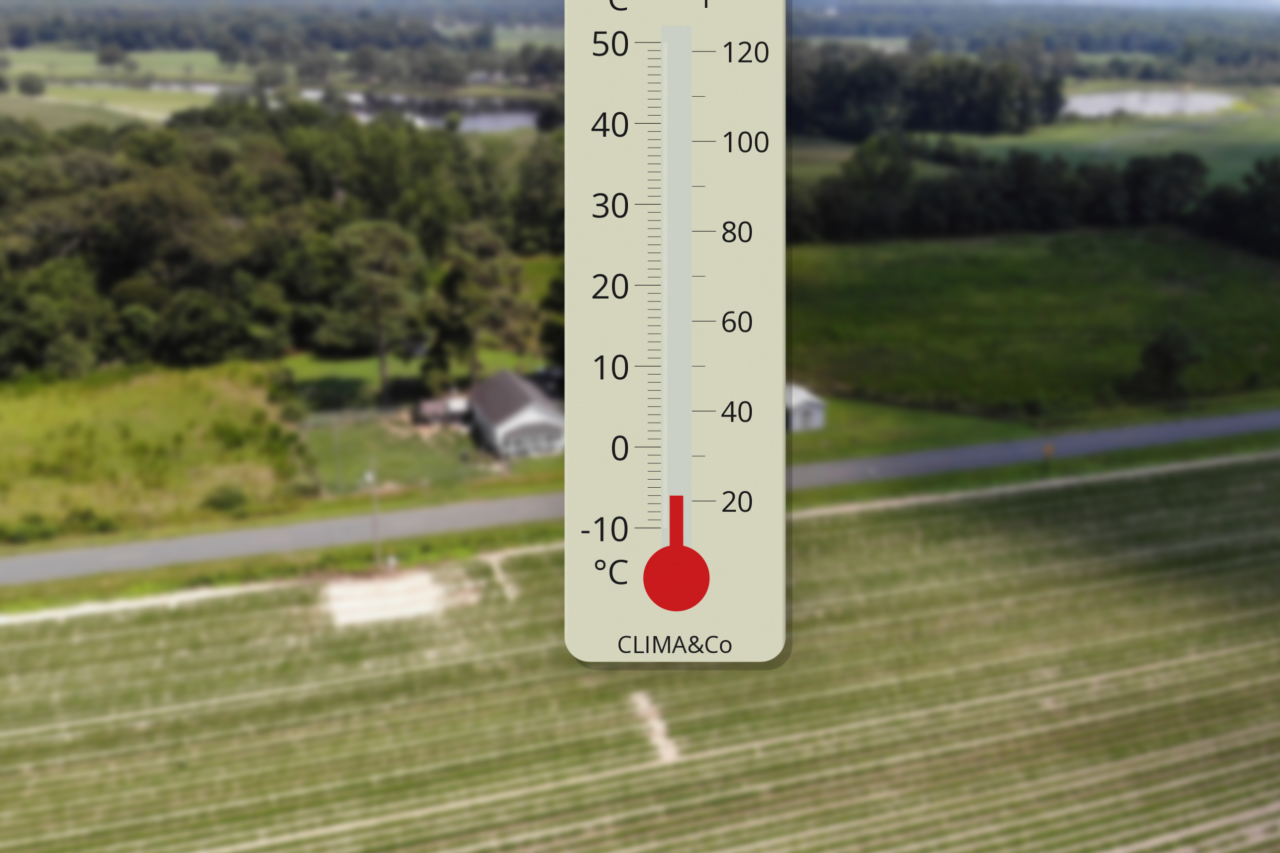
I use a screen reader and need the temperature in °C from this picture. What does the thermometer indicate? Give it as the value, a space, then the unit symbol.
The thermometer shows -6 °C
